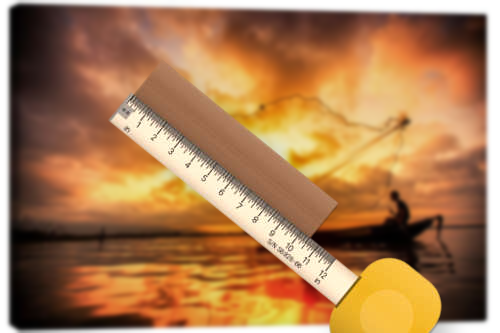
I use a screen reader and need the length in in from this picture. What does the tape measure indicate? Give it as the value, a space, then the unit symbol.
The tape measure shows 10.5 in
